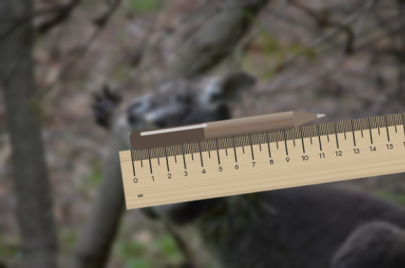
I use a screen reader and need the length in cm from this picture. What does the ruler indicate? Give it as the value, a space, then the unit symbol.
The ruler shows 11.5 cm
